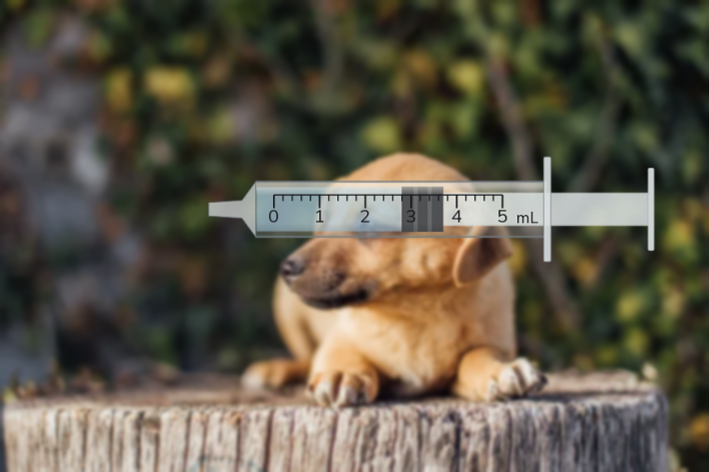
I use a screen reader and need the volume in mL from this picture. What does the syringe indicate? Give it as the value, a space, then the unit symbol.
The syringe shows 2.8 mL
